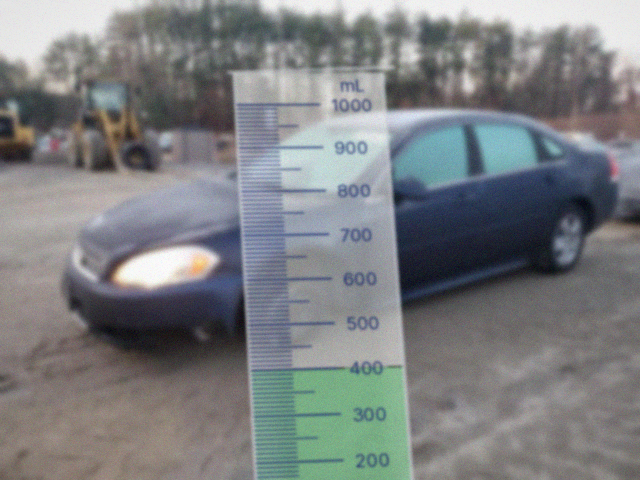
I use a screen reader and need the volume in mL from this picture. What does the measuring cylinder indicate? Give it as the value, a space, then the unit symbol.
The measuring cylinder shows 400 mL
